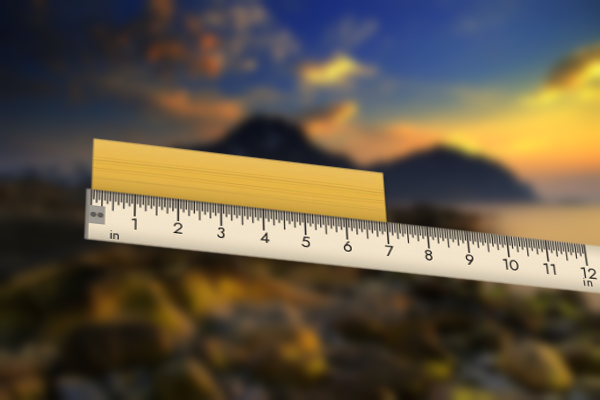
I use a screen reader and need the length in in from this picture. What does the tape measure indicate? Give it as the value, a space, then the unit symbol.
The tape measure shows 7 in
